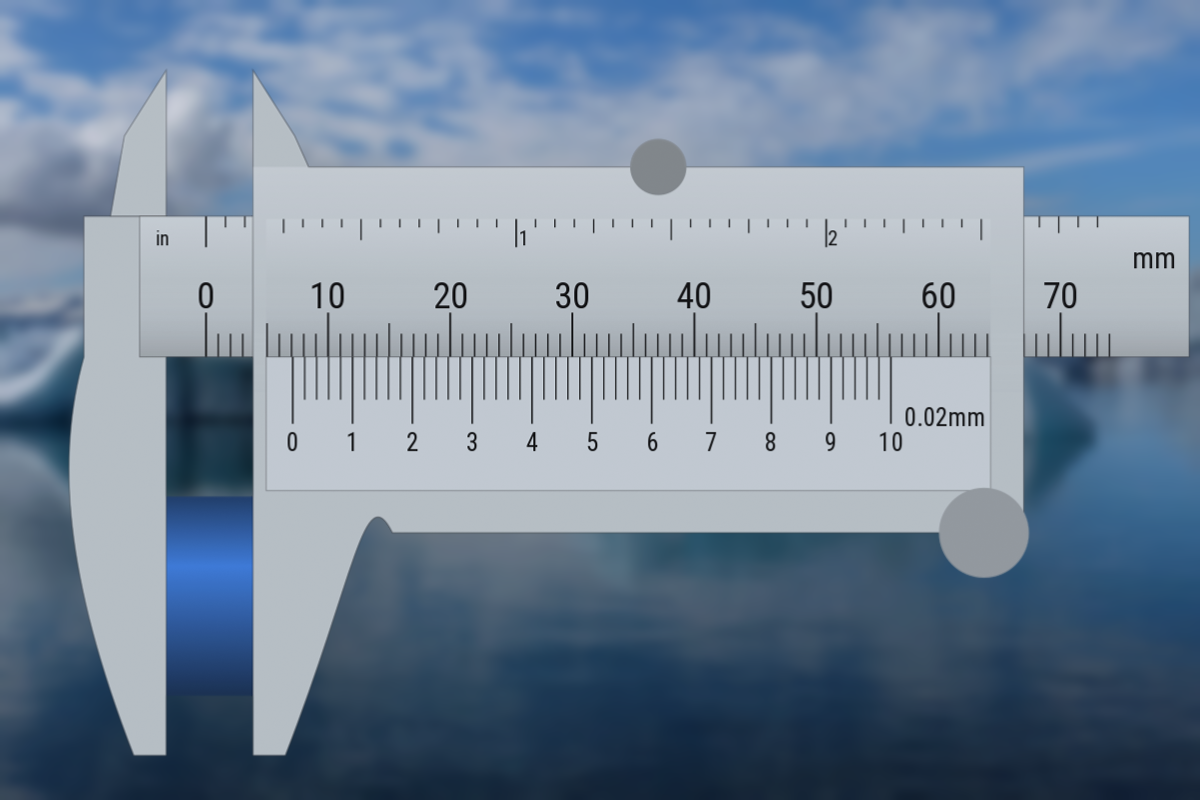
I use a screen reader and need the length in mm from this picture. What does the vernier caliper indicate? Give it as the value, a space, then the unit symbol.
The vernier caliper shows 7.1 mm
